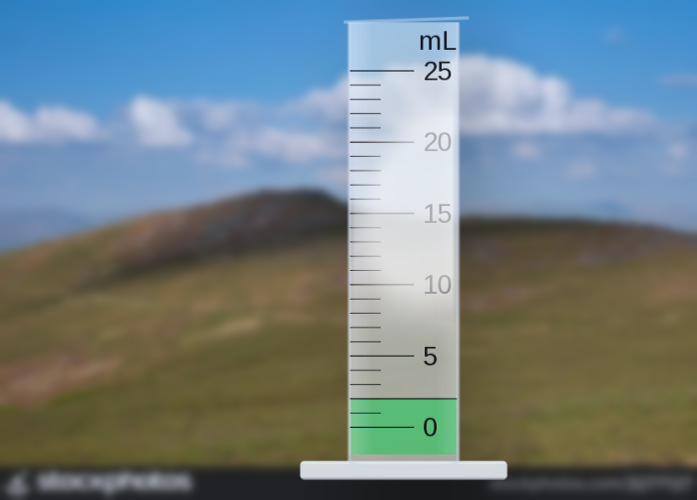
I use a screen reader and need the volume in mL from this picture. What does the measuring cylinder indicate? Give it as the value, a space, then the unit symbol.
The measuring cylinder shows 2 mL
